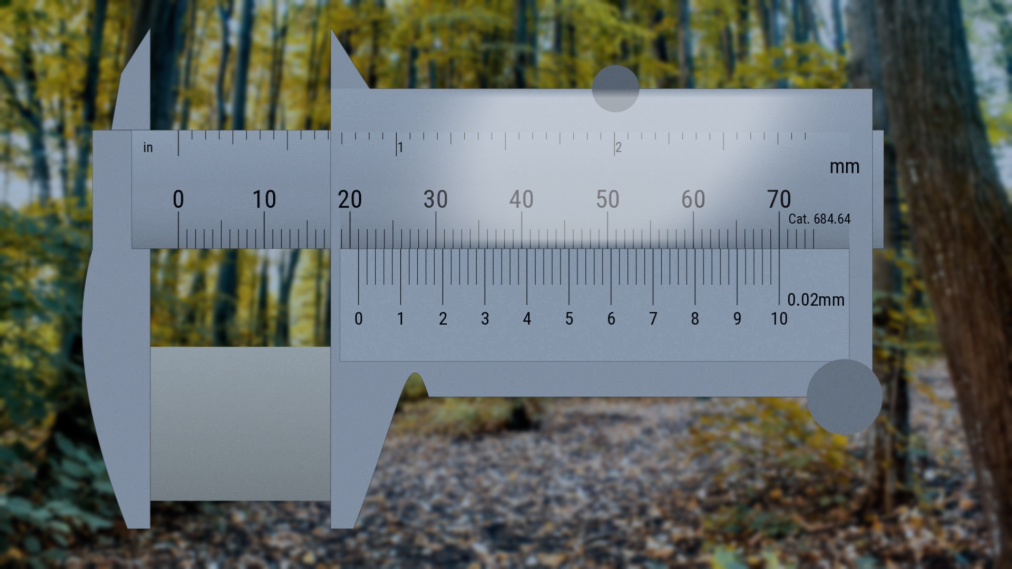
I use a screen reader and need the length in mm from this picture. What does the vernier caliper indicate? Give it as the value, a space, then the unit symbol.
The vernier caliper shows 21.0 mm
